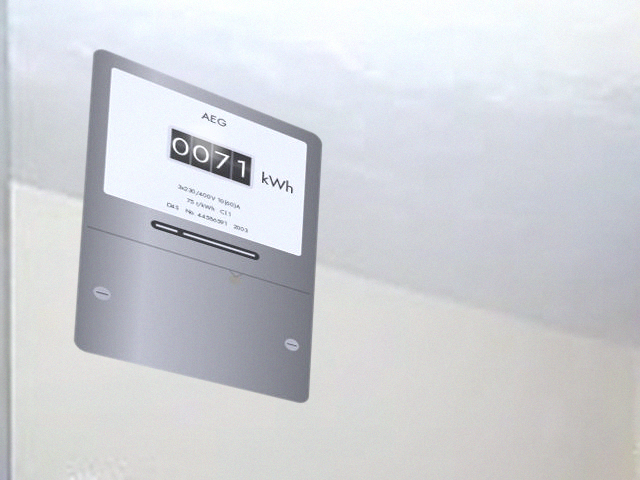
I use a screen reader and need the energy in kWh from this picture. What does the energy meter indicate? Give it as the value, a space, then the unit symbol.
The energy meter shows 71 kWh
